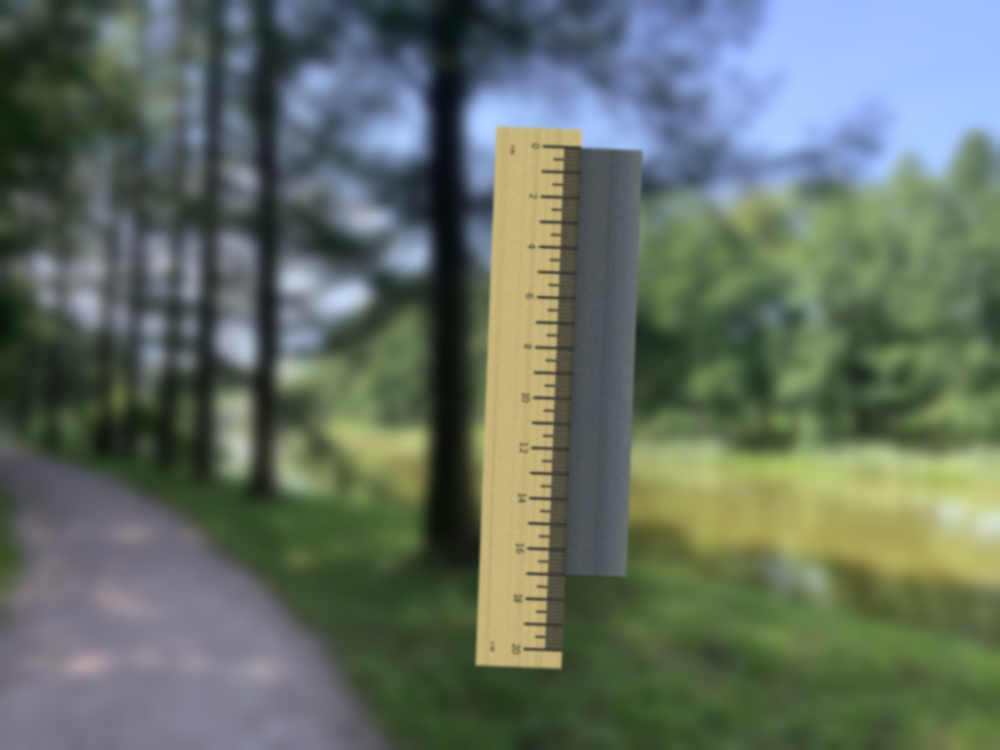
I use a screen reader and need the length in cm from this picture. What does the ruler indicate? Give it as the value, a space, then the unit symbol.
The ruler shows 17 cm
